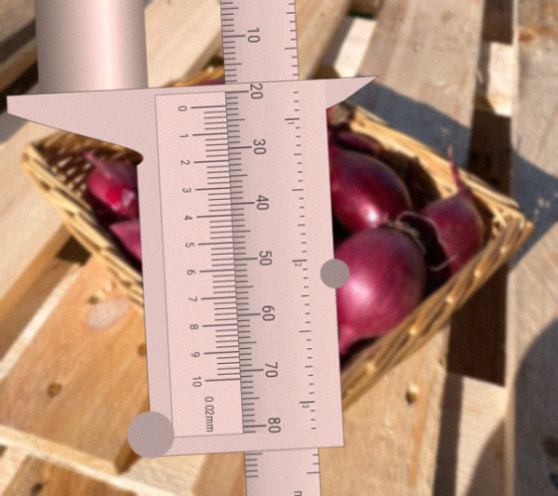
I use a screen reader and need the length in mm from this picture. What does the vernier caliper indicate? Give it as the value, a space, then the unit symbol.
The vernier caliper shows 22.4 mm
